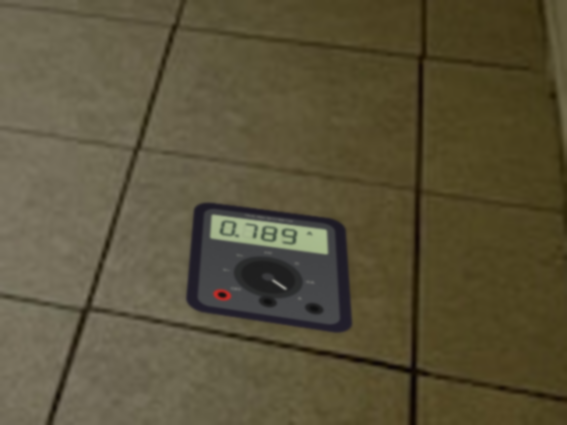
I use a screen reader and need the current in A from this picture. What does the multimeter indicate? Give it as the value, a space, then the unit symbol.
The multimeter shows 0.789 A
